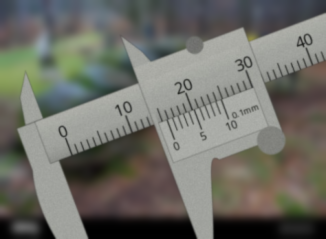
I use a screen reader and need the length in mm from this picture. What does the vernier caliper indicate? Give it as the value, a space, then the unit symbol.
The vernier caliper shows 15.8 mm
